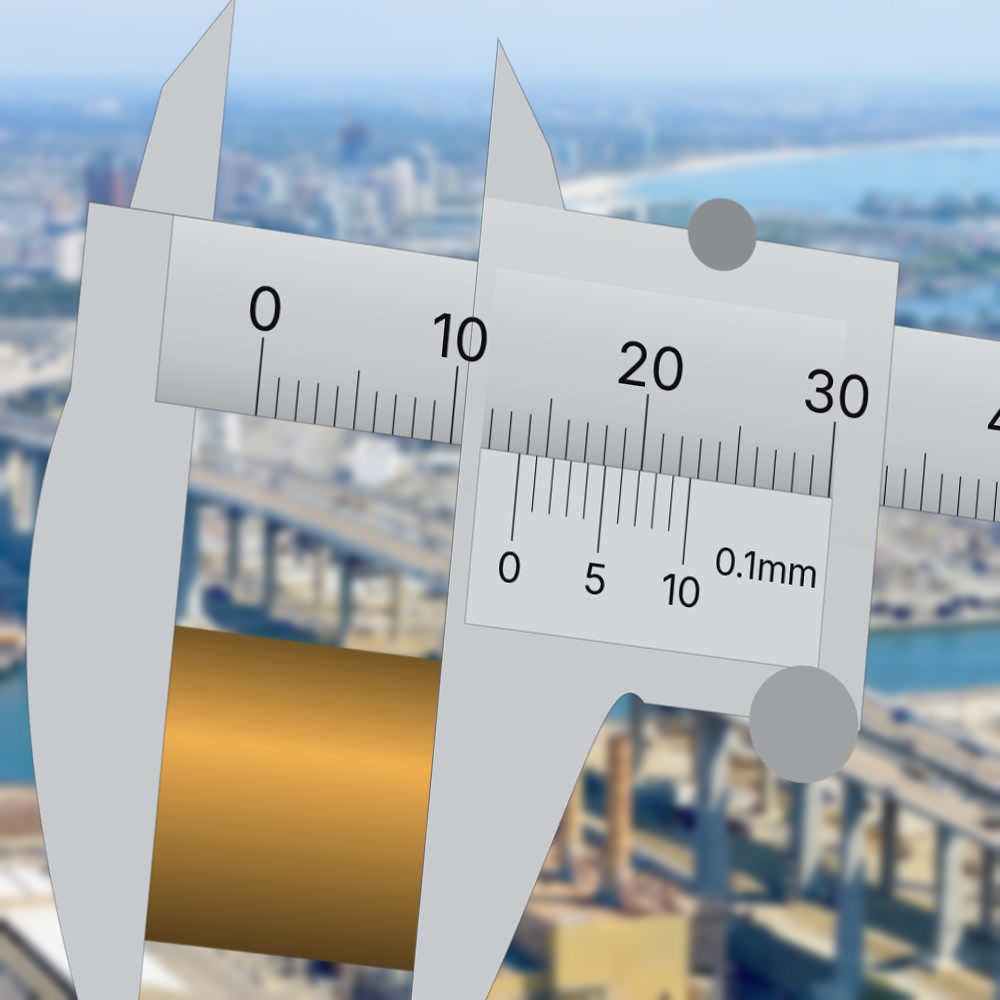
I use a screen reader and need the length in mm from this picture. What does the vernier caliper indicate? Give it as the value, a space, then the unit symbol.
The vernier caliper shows 13.6 mm
